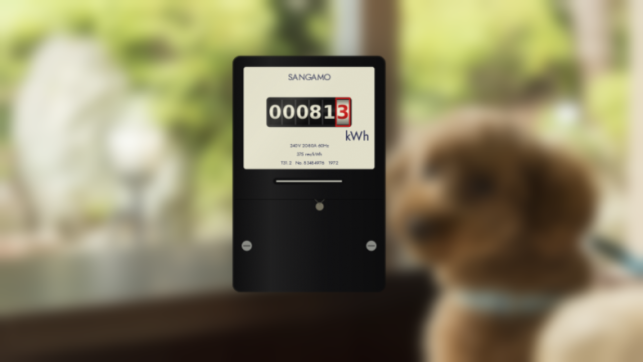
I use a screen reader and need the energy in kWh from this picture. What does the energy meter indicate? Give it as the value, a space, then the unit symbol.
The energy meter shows 81.3 kWh
